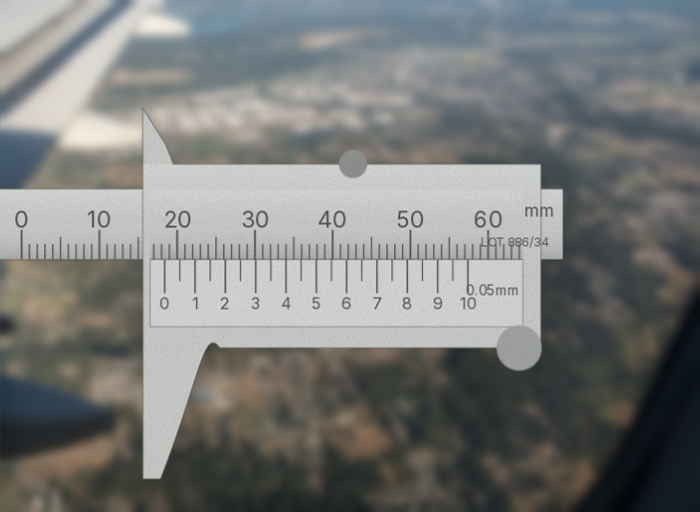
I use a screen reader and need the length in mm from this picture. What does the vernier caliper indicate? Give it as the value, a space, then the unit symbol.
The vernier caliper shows 18.4 mm
